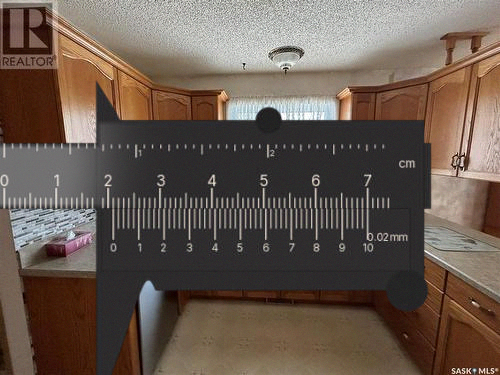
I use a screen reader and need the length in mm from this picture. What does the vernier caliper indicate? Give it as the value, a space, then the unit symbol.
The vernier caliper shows 21.0 mm
